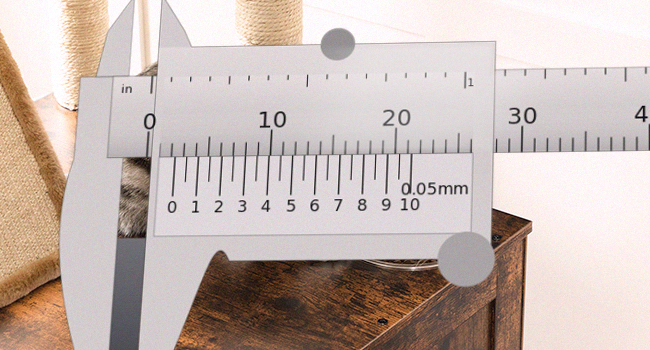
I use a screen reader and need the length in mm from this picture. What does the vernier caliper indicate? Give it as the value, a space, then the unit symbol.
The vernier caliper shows 2.3 mm
